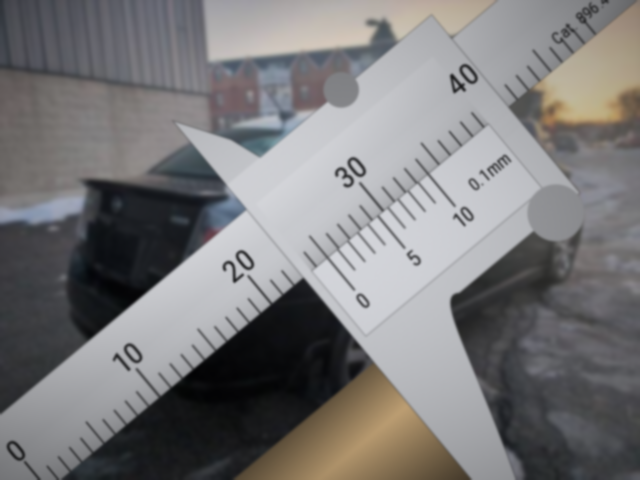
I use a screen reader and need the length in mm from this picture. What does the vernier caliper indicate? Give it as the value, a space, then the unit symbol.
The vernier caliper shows 25.0 mm
